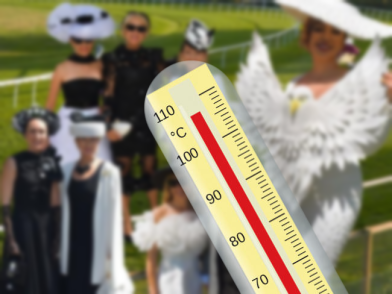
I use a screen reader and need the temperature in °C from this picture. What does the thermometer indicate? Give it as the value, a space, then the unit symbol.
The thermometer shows 107 °C
